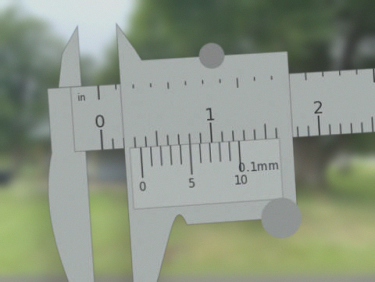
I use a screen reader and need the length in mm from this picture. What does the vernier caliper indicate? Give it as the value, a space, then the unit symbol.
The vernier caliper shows 3.5 mm
